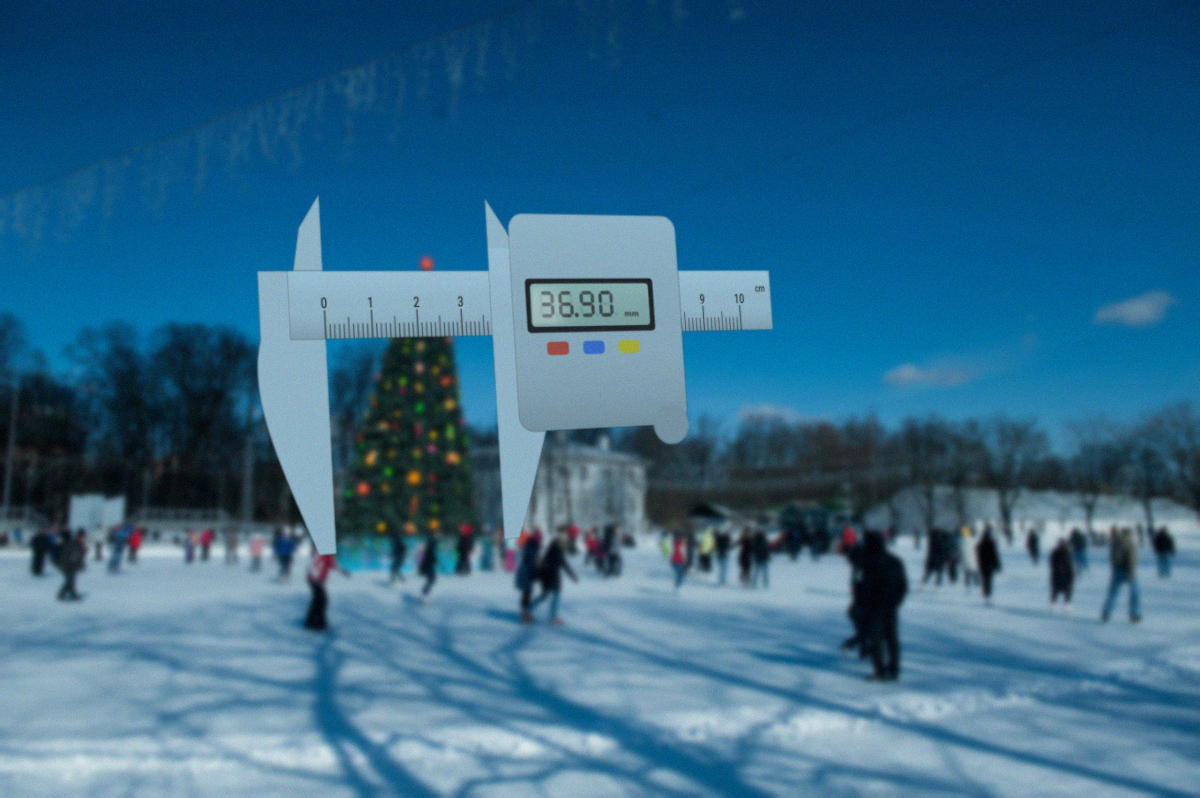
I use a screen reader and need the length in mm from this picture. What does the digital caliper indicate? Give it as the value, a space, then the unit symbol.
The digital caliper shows 36.90 mm
